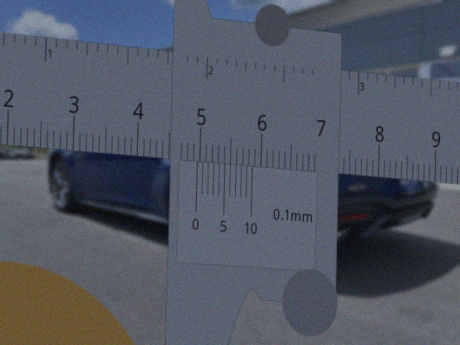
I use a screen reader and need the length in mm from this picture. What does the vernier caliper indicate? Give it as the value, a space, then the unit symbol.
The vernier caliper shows 49.6 mm
